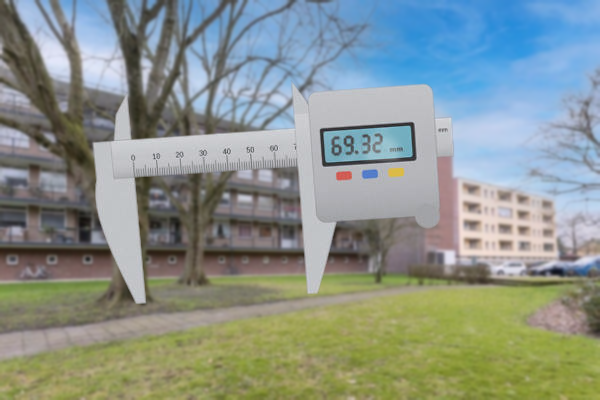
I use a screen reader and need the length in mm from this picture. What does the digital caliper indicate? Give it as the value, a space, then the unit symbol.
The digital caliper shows 69.32 mm
